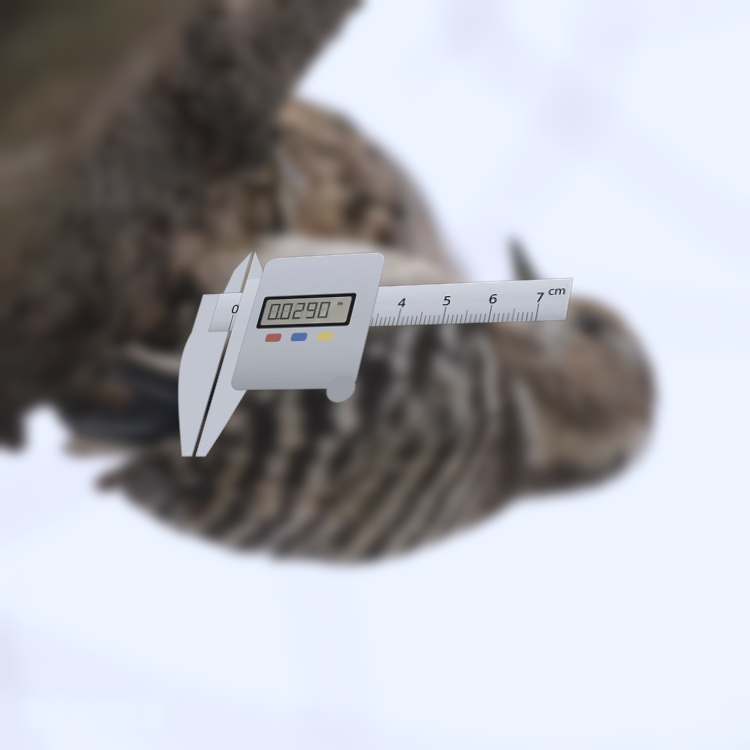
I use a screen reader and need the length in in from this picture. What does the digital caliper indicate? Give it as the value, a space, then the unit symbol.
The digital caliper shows 0.0290 in
